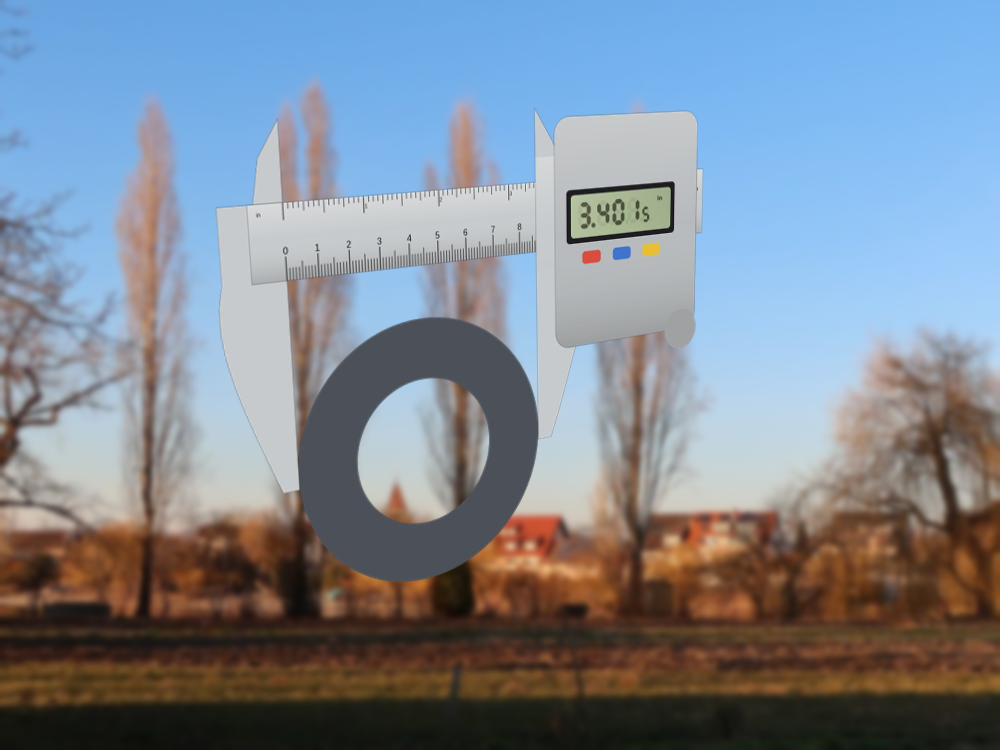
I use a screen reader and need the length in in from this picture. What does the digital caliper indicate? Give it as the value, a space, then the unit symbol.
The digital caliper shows 3.4015 in
